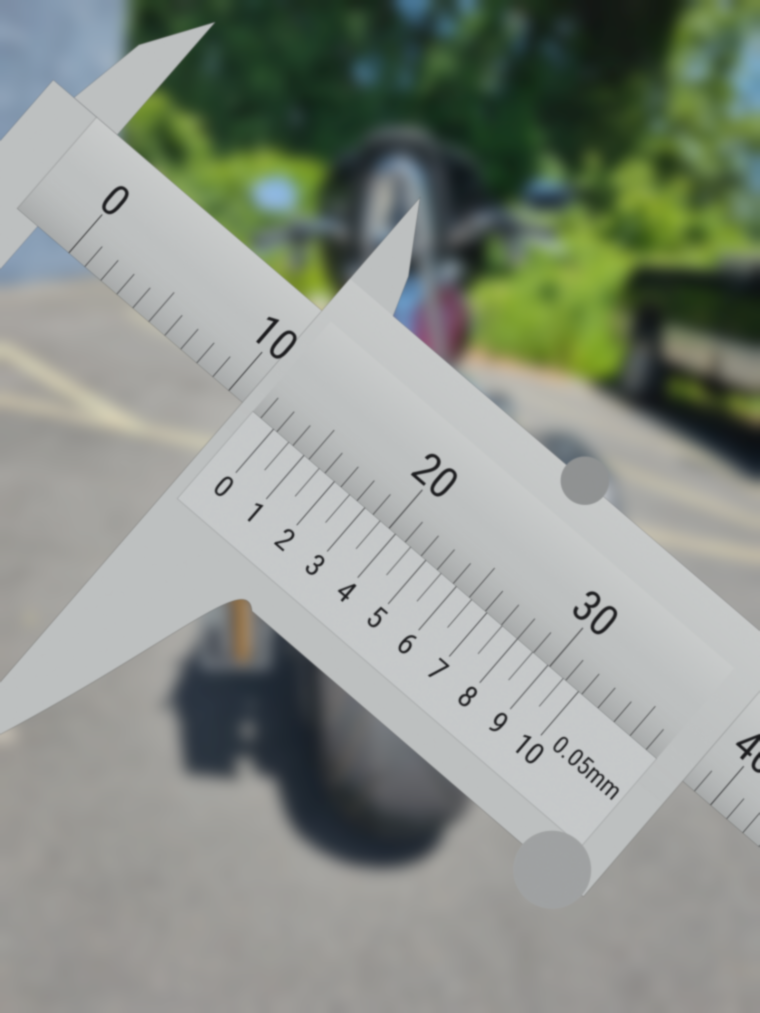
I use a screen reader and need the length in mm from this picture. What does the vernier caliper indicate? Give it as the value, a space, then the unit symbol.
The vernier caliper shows 12.8 mm
